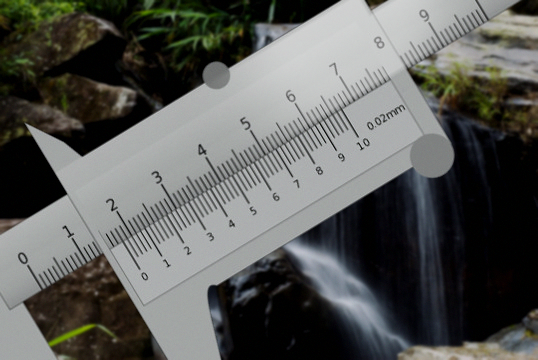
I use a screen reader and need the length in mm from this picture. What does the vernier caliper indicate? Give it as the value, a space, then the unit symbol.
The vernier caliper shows 18.0 mm
